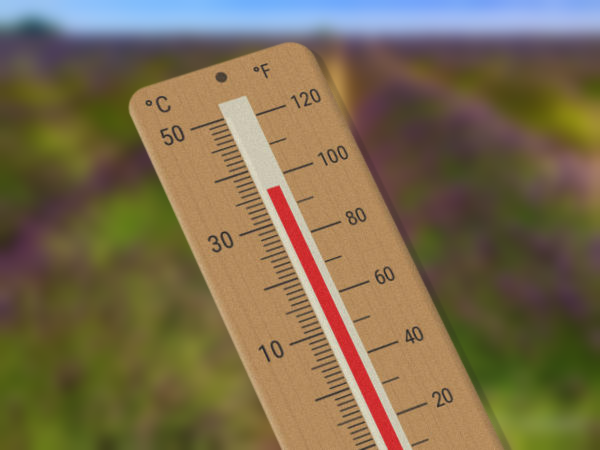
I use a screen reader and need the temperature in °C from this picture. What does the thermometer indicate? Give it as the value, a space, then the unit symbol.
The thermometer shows 36 °C
